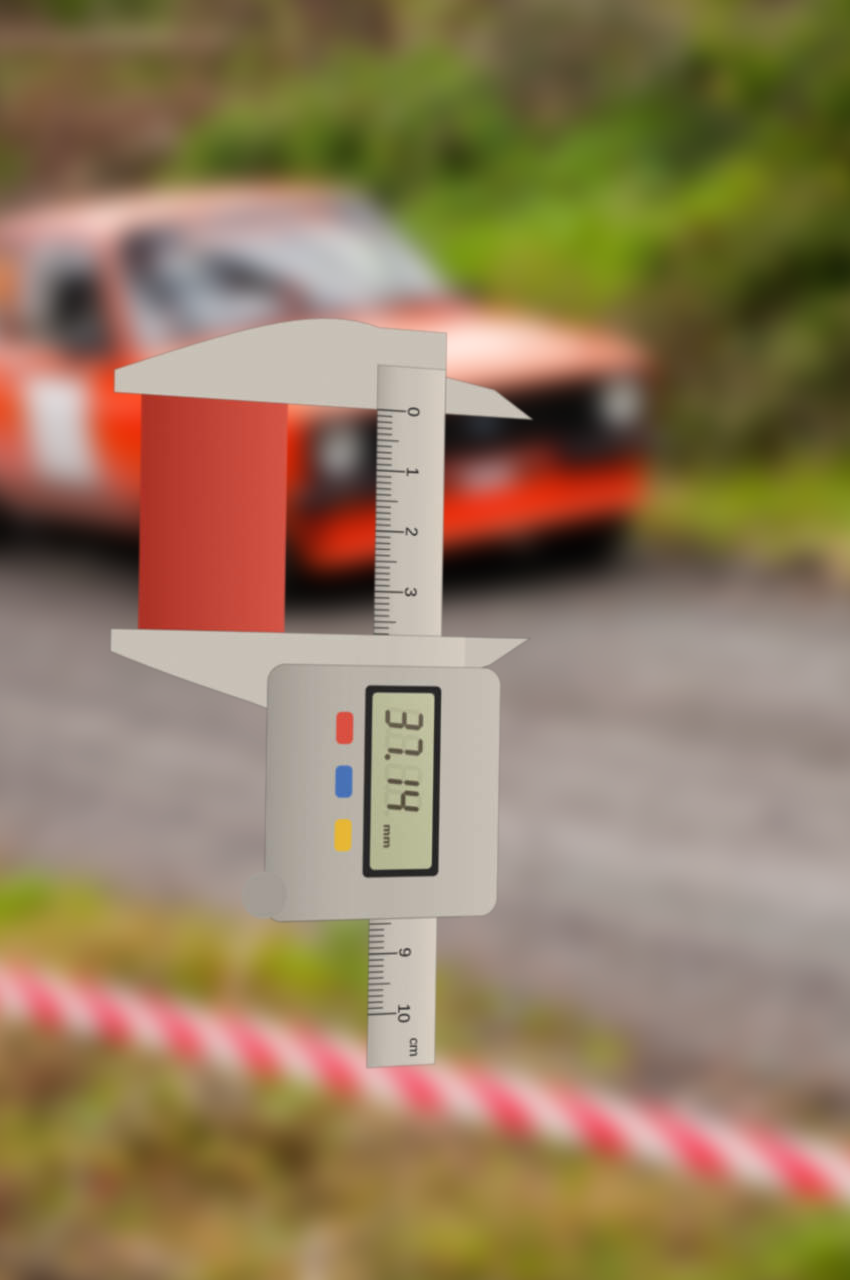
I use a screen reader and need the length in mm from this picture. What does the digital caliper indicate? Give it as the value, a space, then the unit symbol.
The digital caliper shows 37.14 mm
